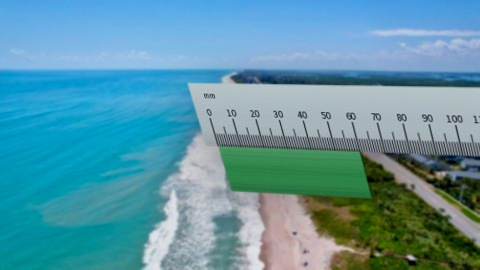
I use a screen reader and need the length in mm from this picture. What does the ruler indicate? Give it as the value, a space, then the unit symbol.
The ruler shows 60 mm
